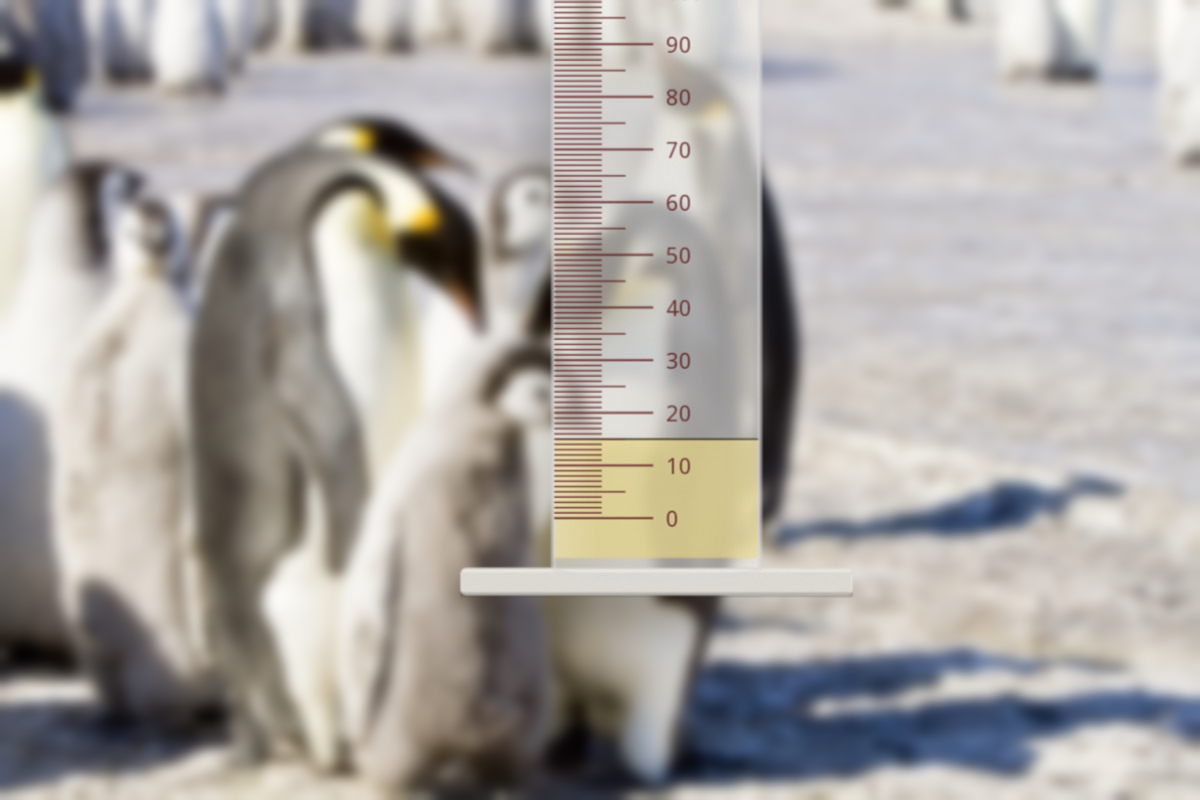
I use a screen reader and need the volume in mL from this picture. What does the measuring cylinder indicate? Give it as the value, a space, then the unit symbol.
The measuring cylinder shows 15 mL
